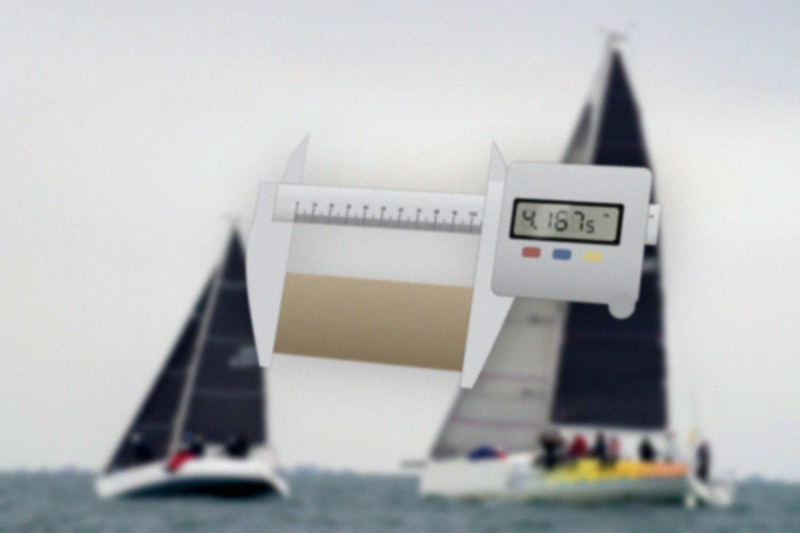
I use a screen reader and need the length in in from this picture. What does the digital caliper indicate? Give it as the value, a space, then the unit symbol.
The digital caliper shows 4.1675 in
